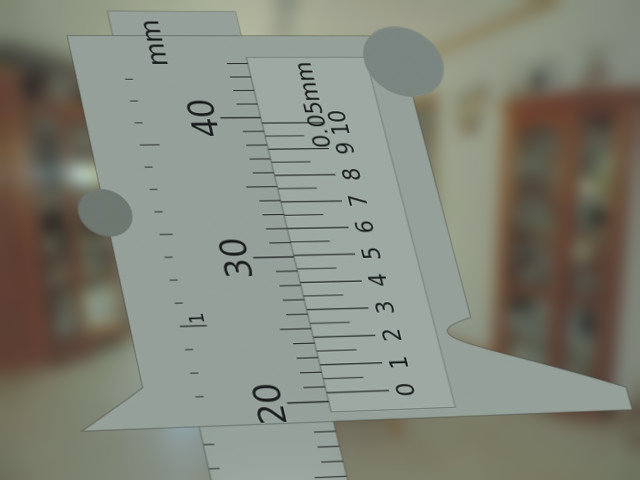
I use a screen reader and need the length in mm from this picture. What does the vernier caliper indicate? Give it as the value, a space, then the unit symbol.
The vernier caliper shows 20.6 mm
